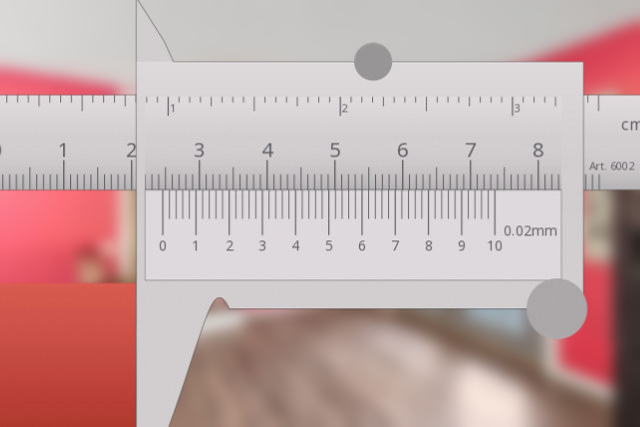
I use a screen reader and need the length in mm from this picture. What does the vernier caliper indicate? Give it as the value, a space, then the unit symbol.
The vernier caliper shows 24.6 mm
